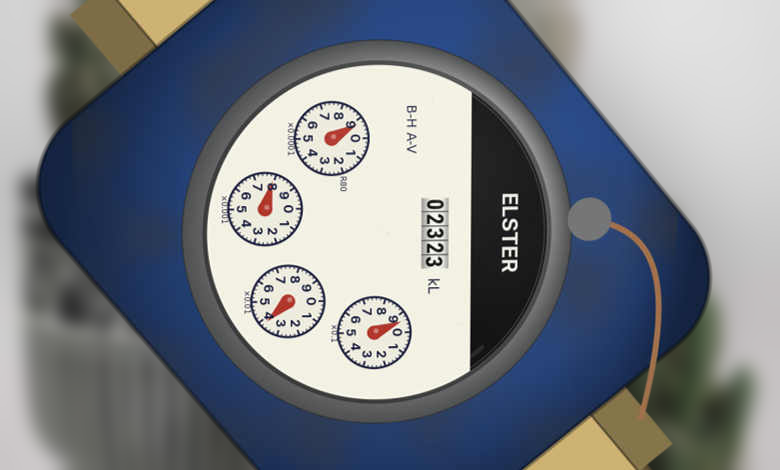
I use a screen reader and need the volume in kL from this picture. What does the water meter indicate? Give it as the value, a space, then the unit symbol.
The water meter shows 2322.9379 kL
